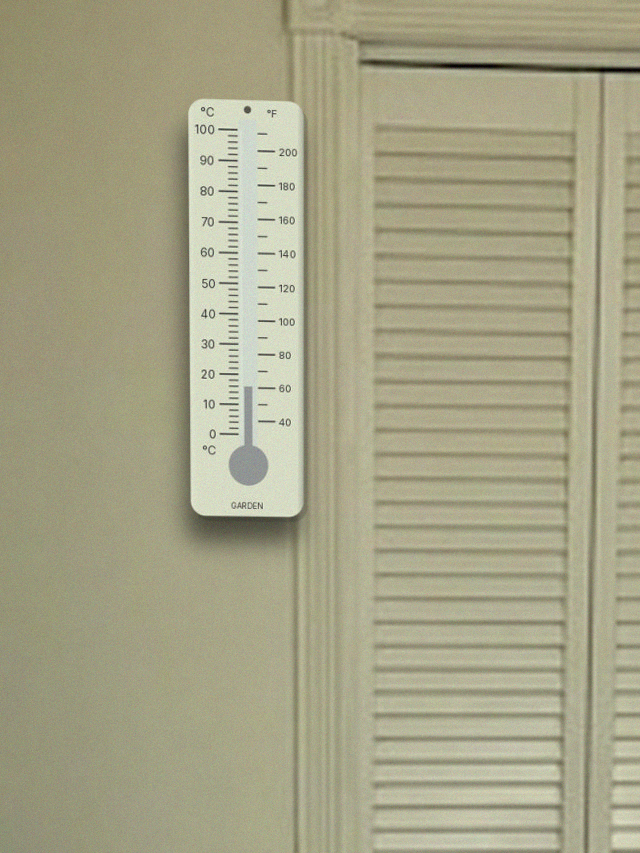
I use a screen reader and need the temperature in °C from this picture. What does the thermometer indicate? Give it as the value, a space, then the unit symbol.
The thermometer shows 16 °C
